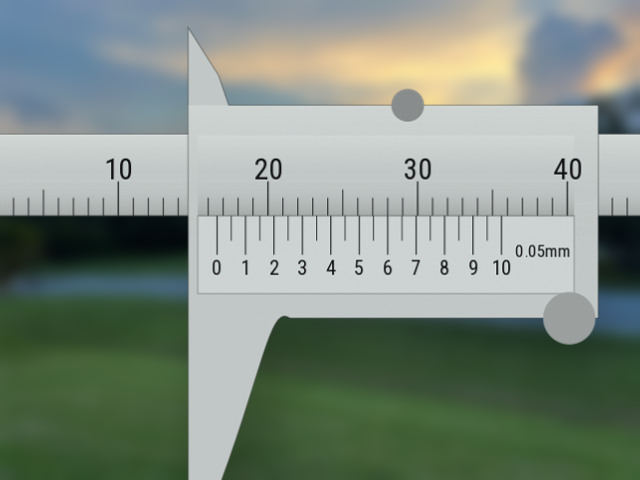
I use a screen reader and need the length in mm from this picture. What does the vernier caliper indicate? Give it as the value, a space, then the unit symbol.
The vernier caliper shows 16.6 mm
